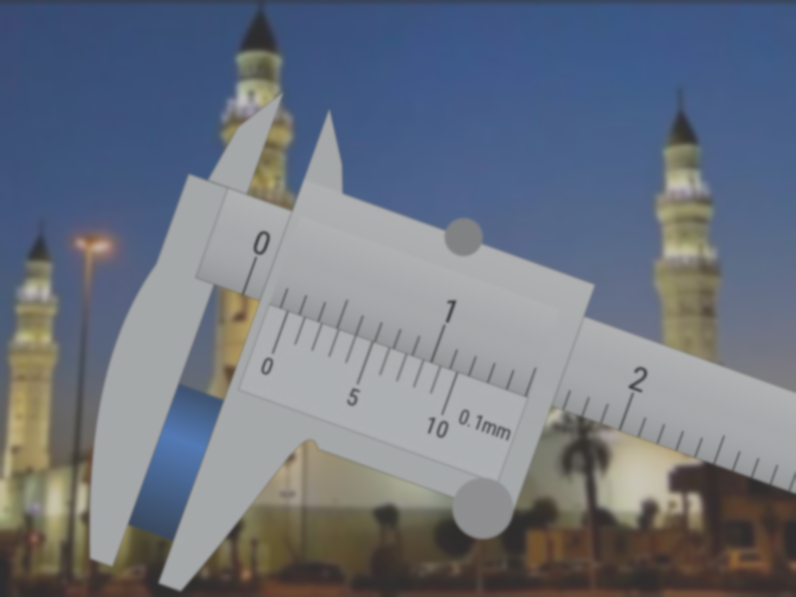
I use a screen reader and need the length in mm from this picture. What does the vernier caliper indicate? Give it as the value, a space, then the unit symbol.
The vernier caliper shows 2.4 mm
